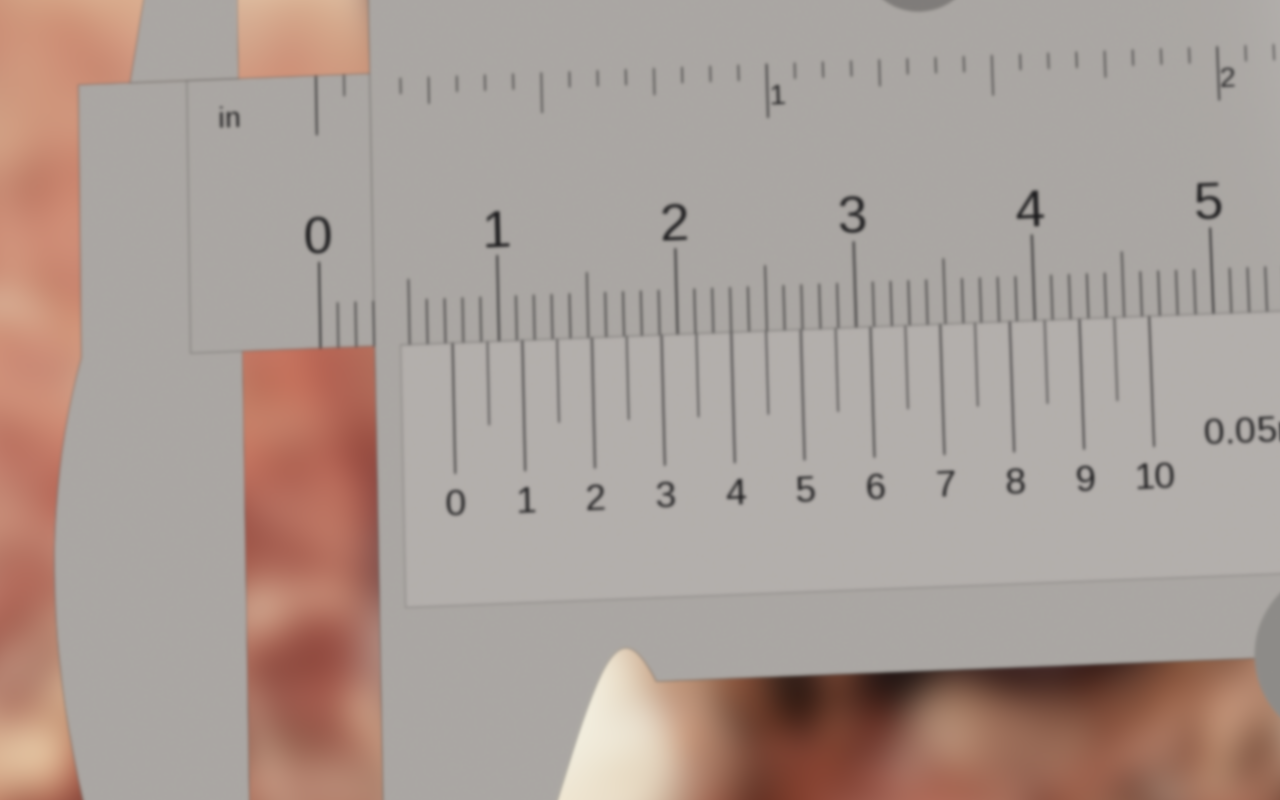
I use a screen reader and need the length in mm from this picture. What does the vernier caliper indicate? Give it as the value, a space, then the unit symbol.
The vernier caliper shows 7.4 mm
